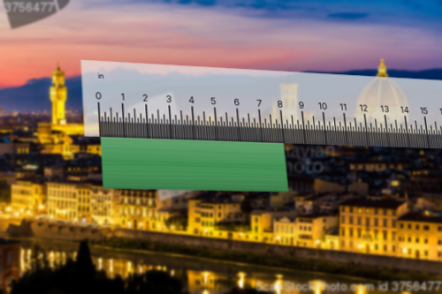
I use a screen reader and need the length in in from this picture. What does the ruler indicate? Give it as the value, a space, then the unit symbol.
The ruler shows 8 in
